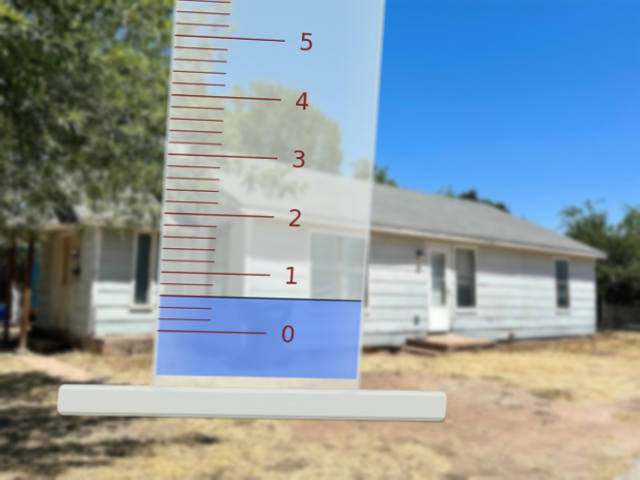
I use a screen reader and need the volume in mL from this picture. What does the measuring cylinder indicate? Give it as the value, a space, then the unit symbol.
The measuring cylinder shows 0.6 mL
